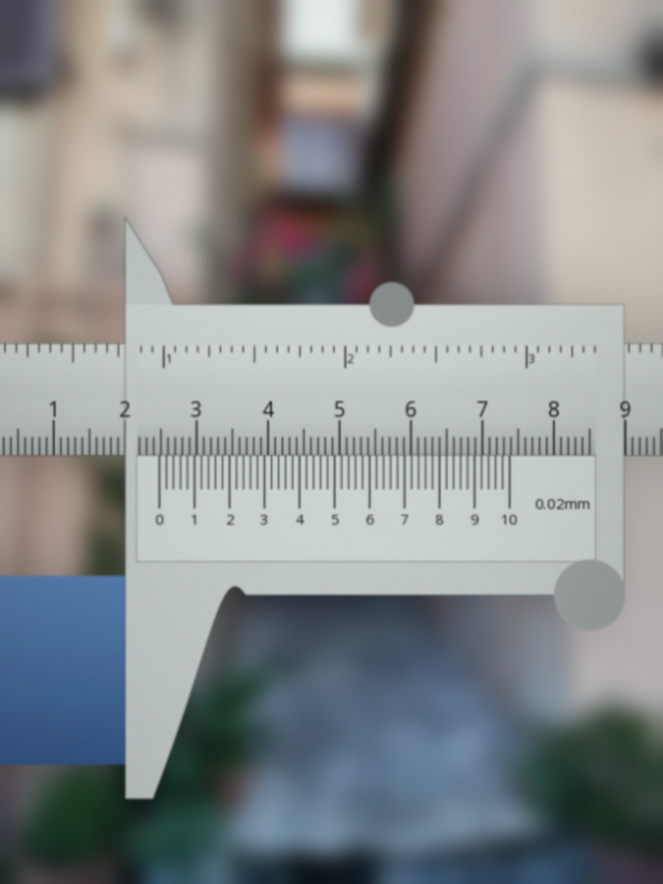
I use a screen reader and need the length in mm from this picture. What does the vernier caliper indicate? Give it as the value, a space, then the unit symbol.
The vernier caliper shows 24.8 mm
